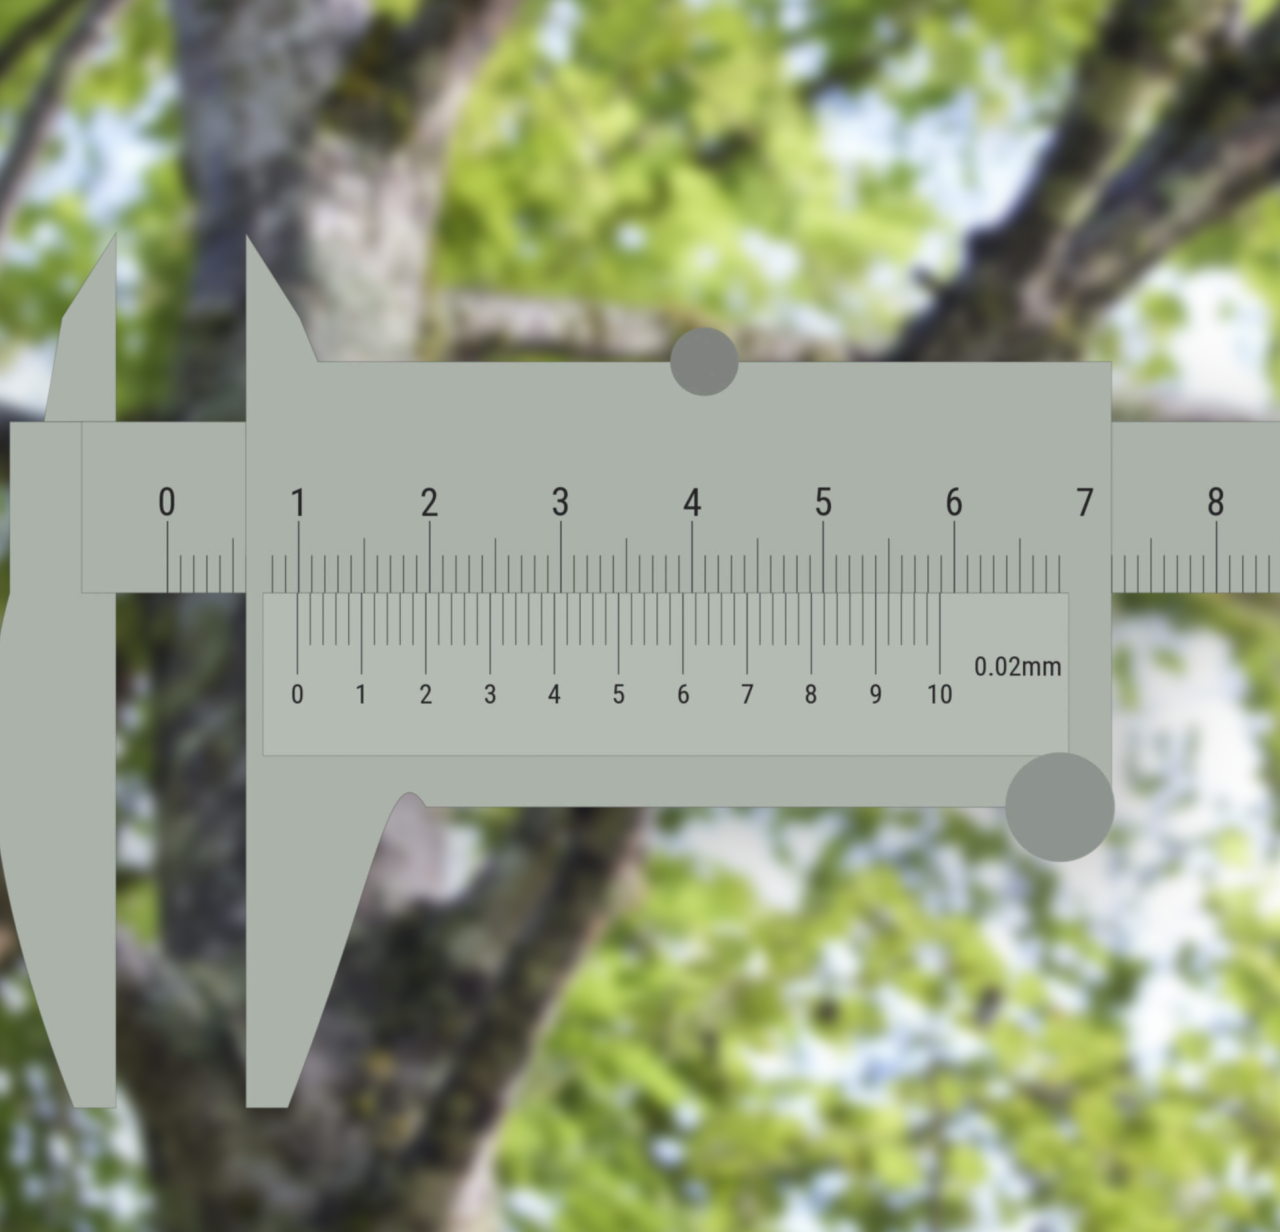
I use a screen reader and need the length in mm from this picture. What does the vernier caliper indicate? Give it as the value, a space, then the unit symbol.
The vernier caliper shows 9.9 mm
